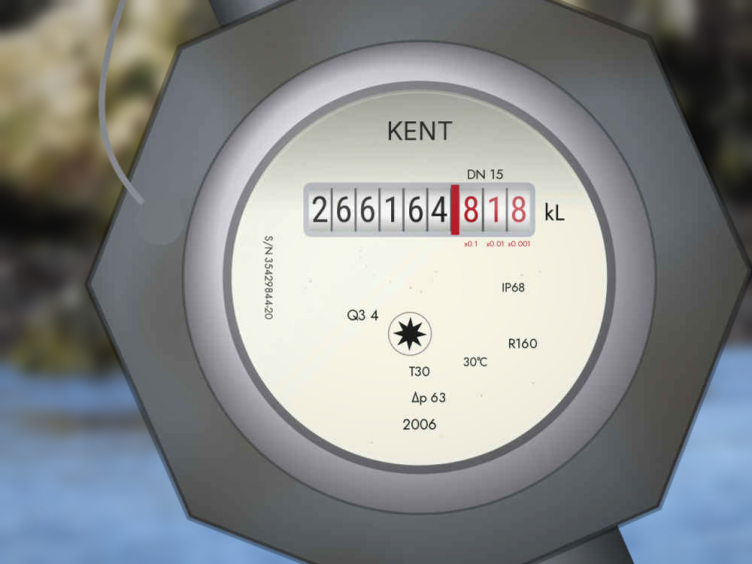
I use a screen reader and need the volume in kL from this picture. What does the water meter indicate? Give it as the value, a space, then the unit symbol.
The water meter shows 266164.818 kL
